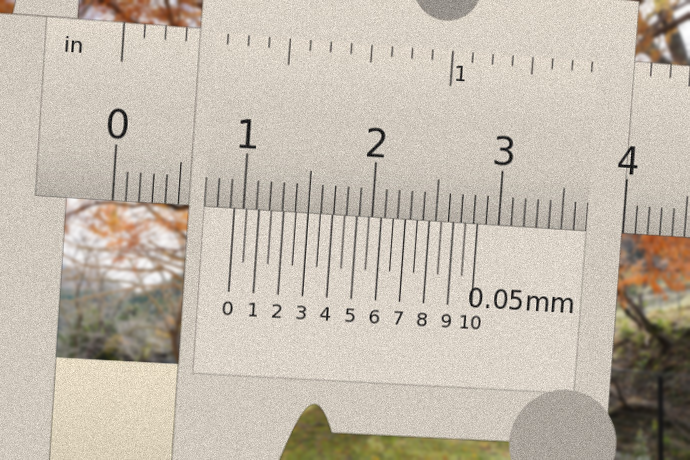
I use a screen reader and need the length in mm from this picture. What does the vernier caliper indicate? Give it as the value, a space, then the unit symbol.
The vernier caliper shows 9.3 mm
